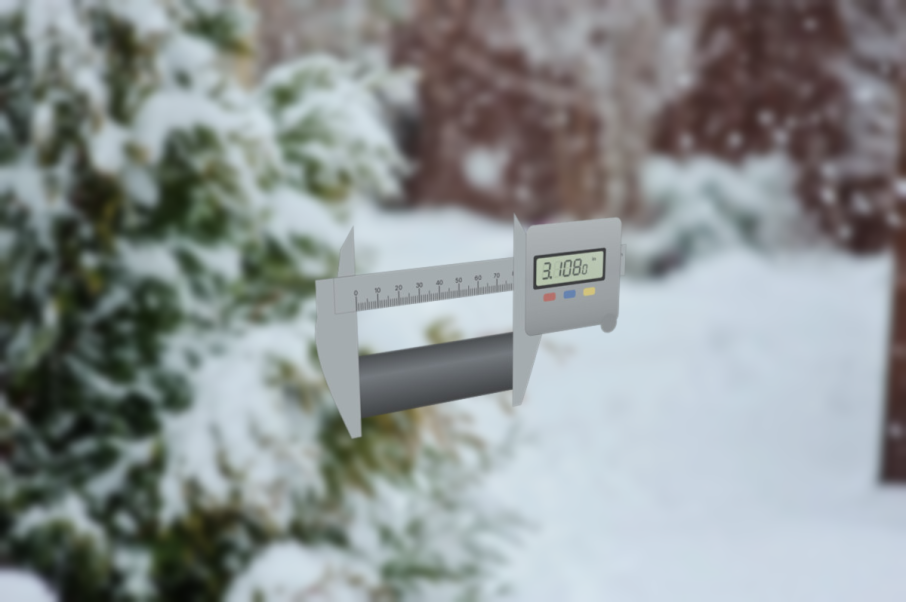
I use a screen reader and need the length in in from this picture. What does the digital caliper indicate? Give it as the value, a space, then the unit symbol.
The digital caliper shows 3.1080 in
